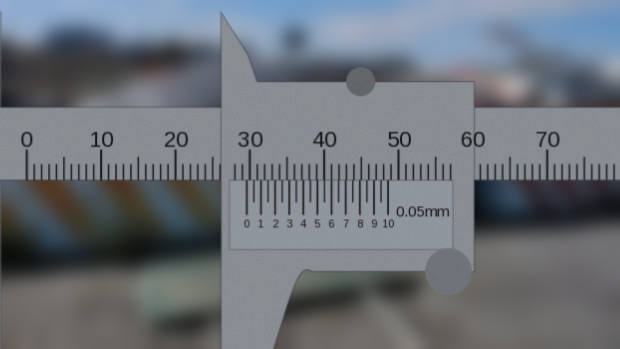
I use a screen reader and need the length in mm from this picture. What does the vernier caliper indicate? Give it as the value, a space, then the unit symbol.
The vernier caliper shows 29.6 mm
